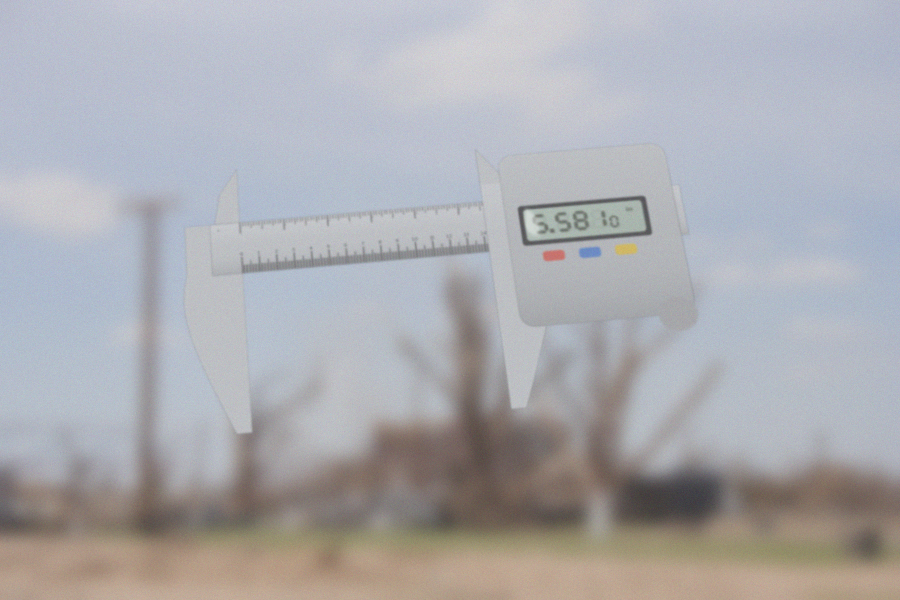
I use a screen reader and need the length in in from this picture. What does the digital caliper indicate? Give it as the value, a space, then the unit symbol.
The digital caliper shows 5.5810 in
